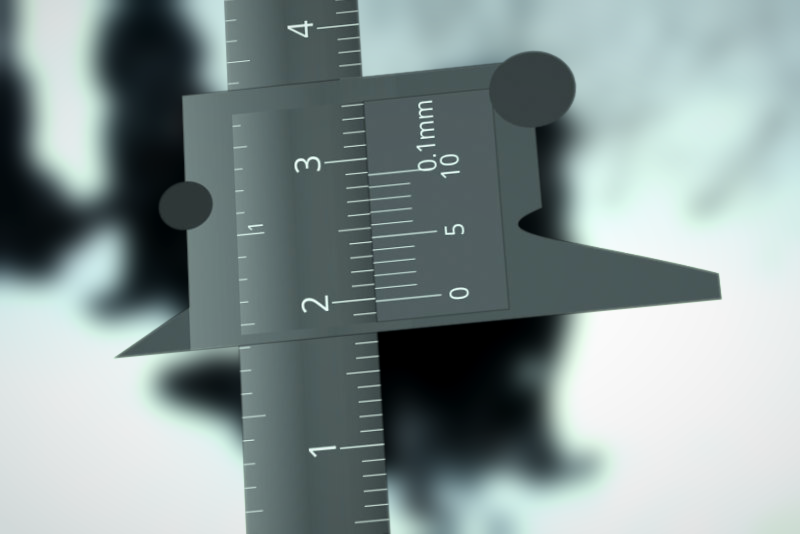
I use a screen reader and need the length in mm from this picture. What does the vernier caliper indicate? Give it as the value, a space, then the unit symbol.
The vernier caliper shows 19.8 mm
